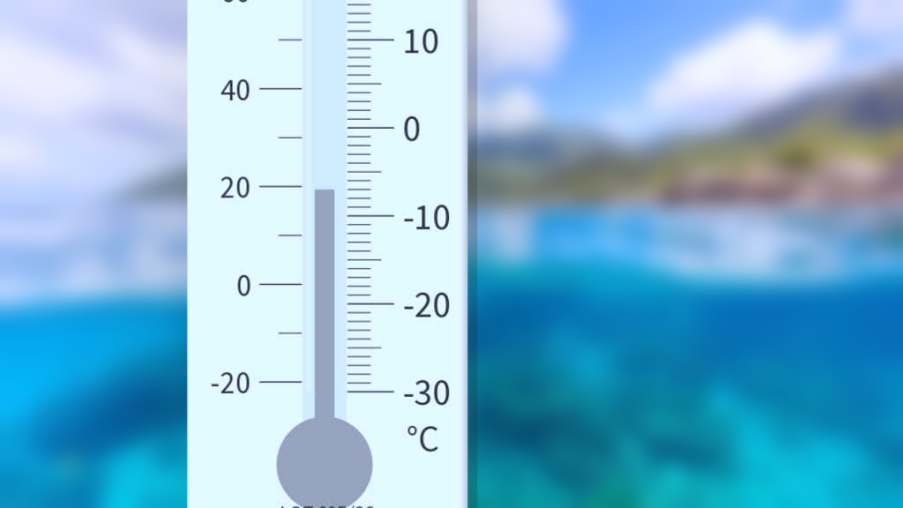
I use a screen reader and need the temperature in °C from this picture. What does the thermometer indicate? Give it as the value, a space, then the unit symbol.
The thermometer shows -7 °C
